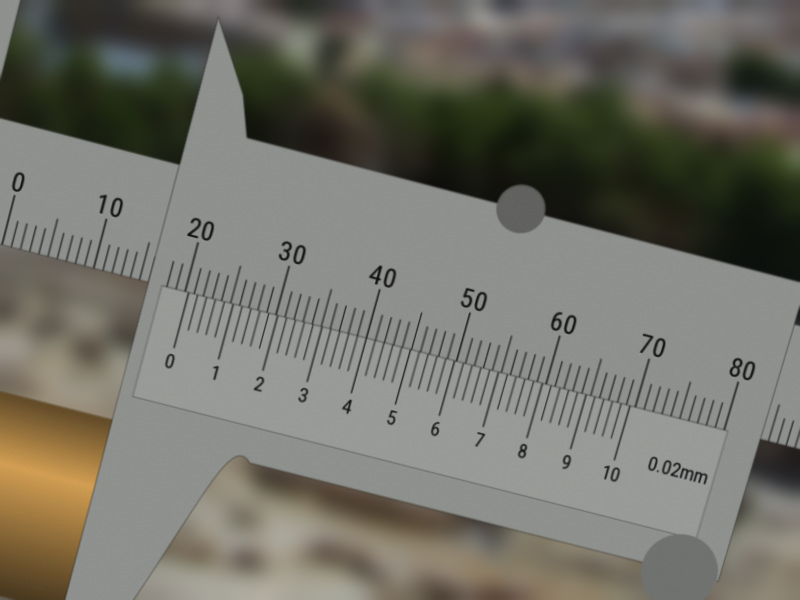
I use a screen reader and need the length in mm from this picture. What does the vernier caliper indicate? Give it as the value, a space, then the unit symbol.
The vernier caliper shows 20.4 mm
